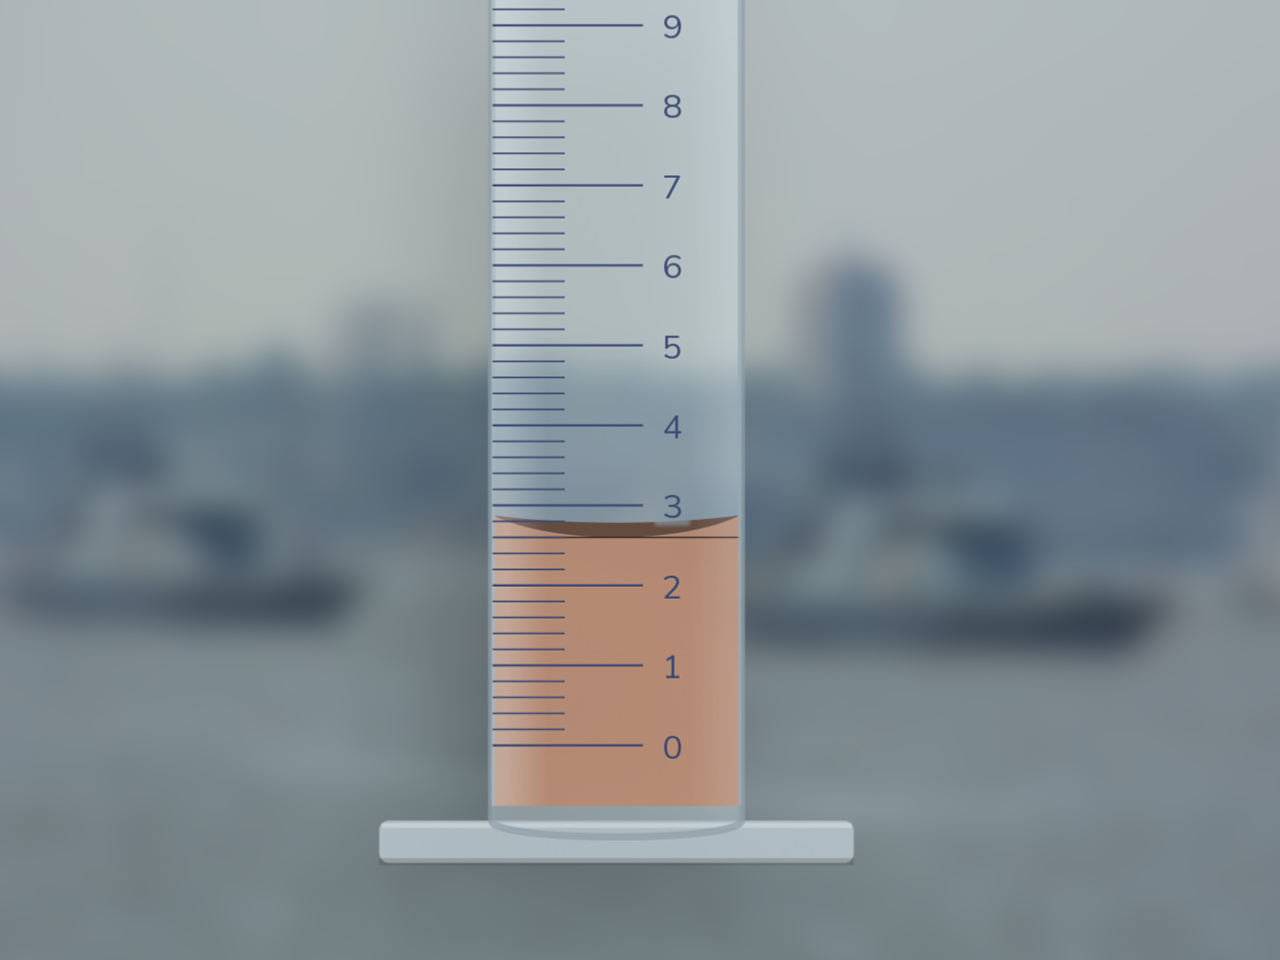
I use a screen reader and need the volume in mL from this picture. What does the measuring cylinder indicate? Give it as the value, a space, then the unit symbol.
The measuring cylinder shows 2.6 mL
